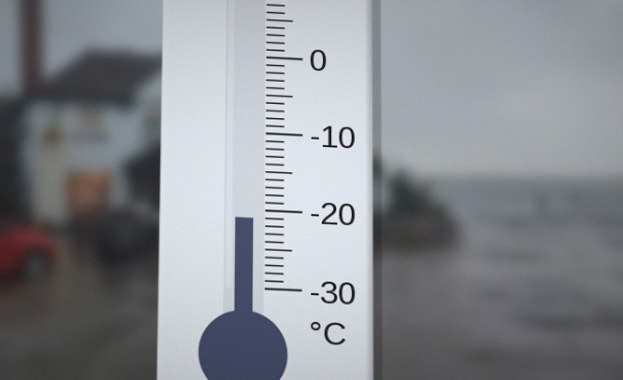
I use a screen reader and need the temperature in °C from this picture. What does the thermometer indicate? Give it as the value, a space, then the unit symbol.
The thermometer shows -21 °C
